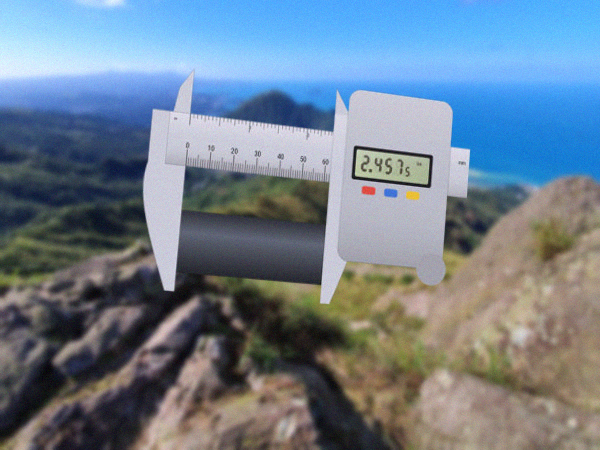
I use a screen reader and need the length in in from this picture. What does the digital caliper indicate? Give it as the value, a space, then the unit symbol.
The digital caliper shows 2.4575 in
